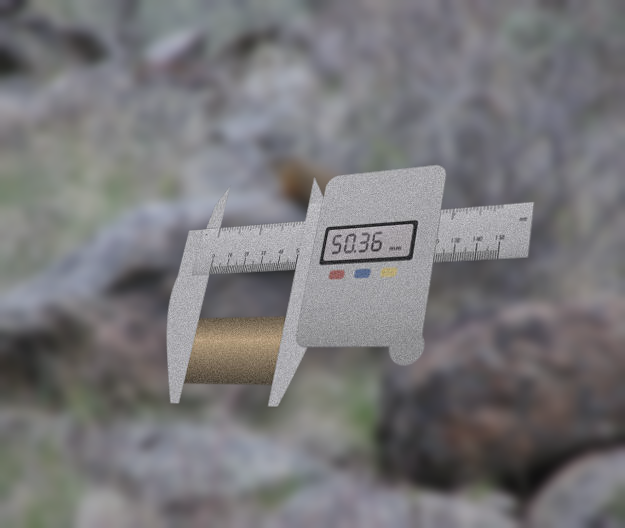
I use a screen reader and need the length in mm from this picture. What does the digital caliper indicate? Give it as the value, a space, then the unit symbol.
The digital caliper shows 50.36 mm
